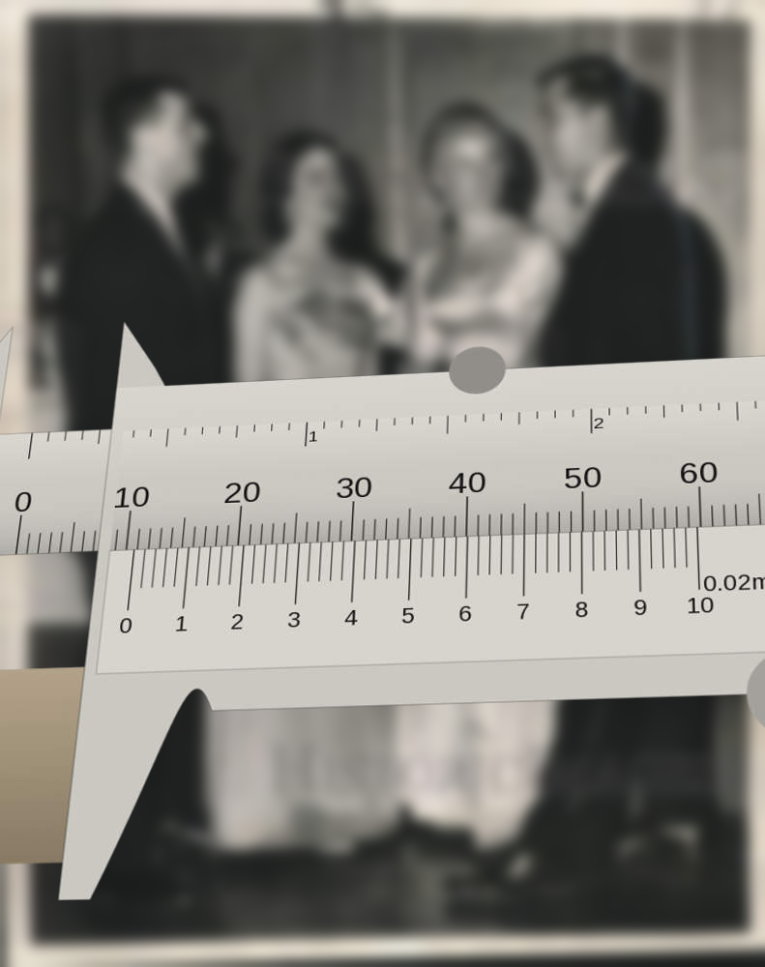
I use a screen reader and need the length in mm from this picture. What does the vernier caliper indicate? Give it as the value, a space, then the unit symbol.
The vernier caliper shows 10.7 mm
